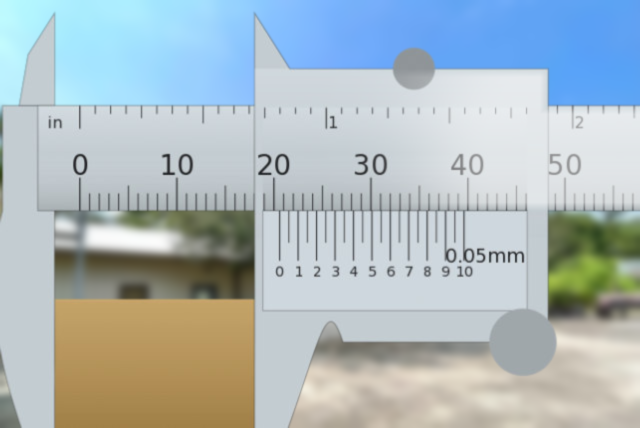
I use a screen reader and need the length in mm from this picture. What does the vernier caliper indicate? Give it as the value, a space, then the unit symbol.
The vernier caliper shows 20.6 mm
